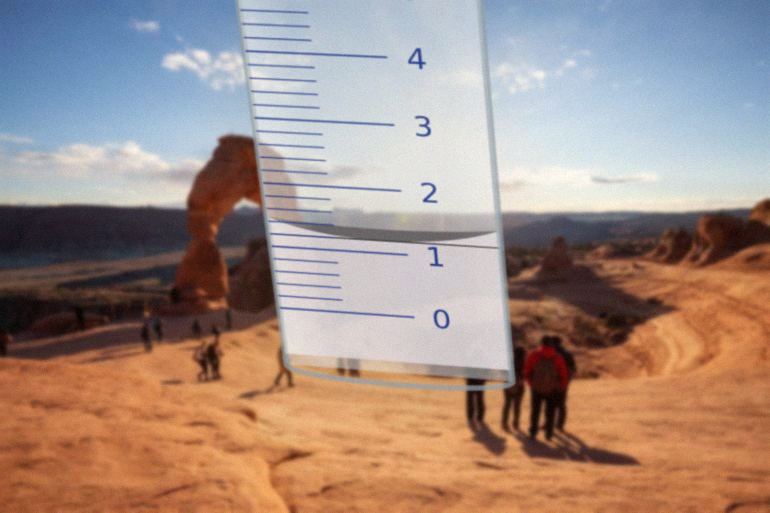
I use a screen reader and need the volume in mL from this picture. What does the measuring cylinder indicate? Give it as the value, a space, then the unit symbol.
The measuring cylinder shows 1.2 mL
